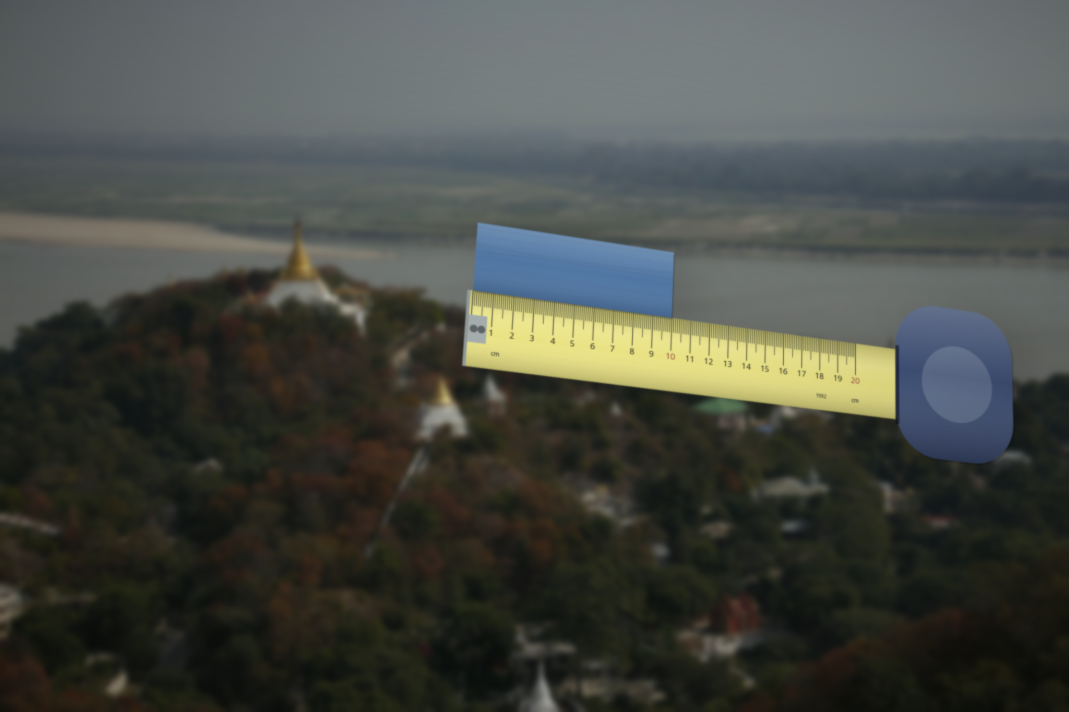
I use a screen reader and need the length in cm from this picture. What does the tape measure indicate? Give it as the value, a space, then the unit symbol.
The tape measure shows 10 cm
